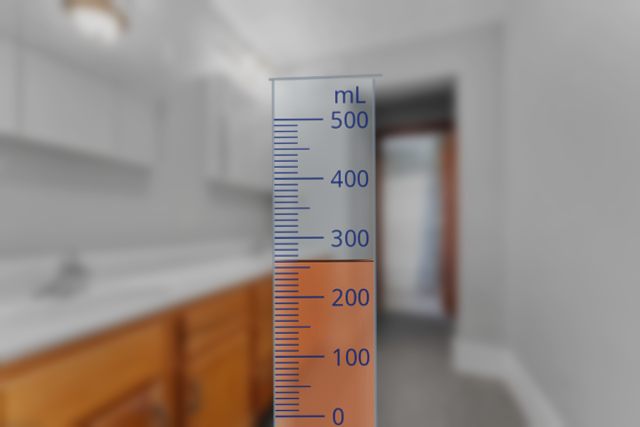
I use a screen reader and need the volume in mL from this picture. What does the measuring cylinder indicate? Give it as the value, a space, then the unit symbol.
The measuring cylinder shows 260 mL
